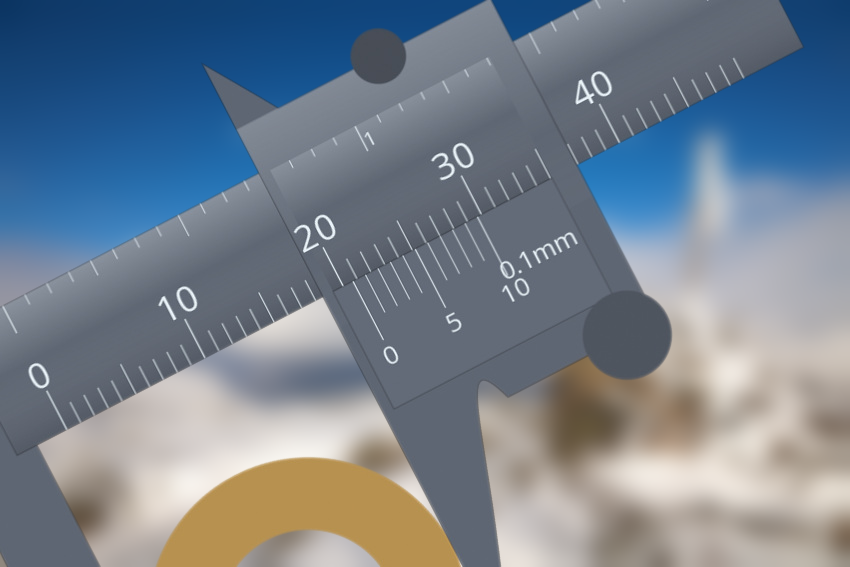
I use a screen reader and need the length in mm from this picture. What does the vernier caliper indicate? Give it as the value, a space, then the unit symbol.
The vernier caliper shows 20.7 mm
